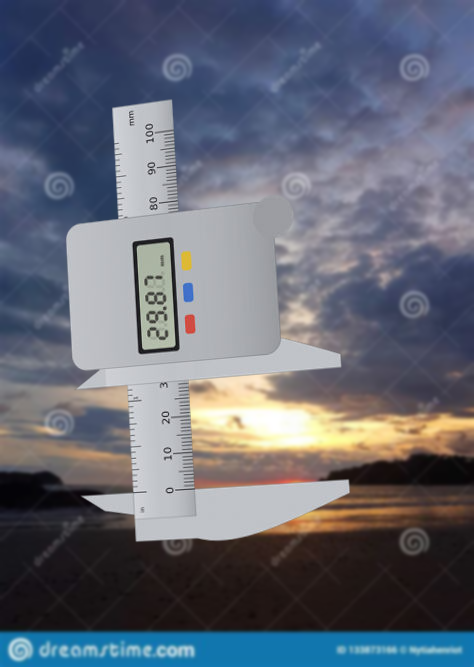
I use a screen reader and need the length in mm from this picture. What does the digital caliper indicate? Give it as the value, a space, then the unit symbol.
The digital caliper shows 29.87 mm
